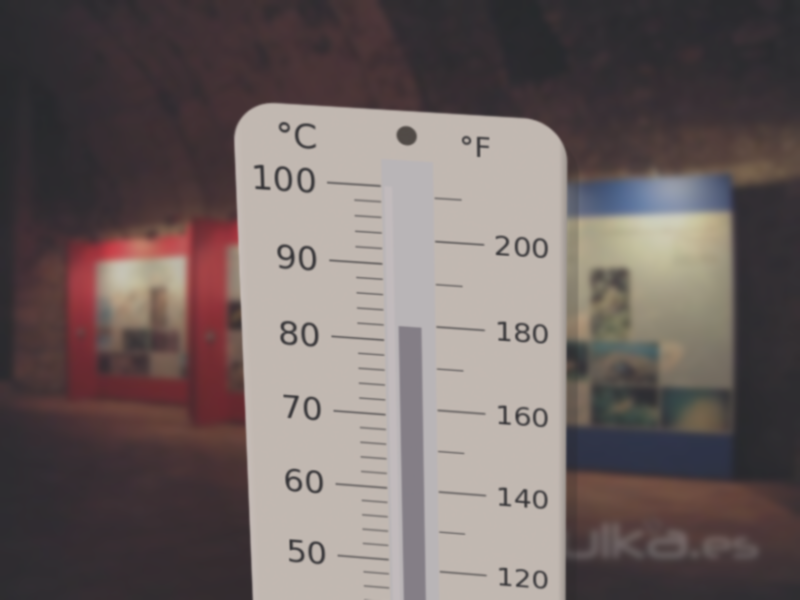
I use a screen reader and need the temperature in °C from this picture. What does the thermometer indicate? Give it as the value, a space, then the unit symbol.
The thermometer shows 82 °C
